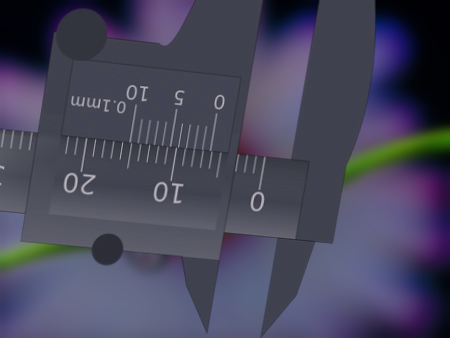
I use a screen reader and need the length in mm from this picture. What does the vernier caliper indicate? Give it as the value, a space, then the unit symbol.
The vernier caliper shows 6.2 mm
